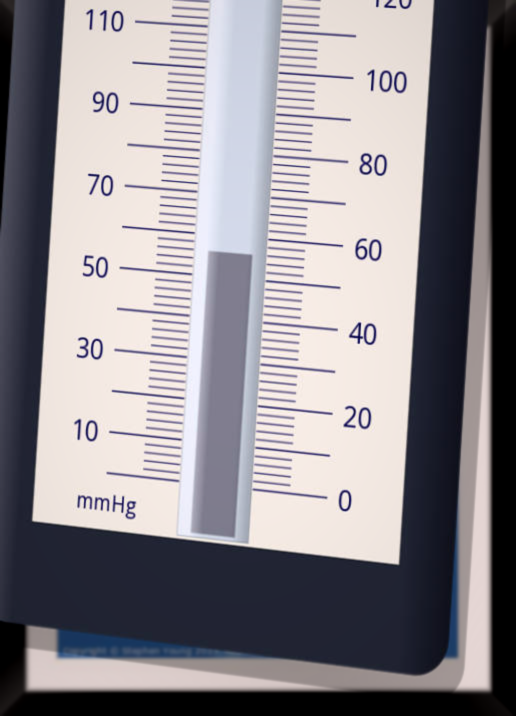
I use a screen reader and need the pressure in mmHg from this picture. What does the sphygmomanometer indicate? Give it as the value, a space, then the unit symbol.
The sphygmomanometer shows 56 mmHg
